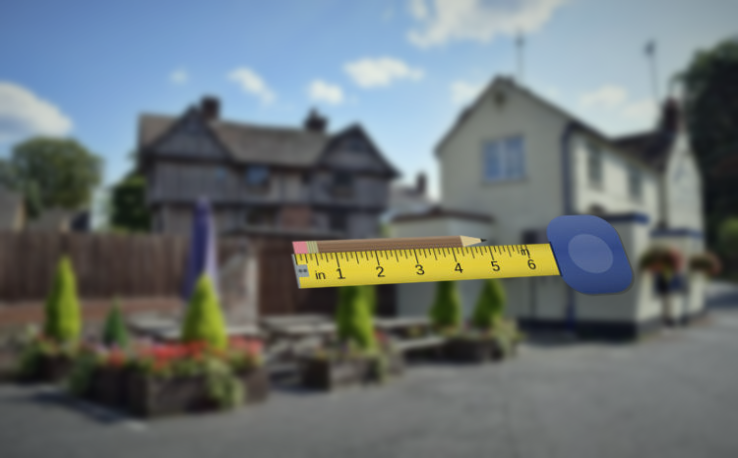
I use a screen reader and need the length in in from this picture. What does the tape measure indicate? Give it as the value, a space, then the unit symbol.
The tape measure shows 5 in
